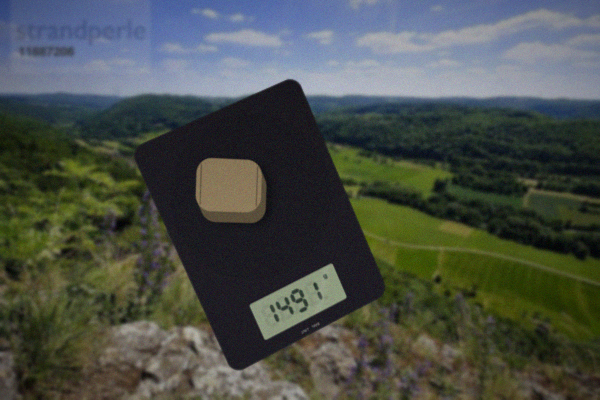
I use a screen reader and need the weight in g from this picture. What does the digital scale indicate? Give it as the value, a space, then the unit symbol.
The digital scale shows 1491 g
